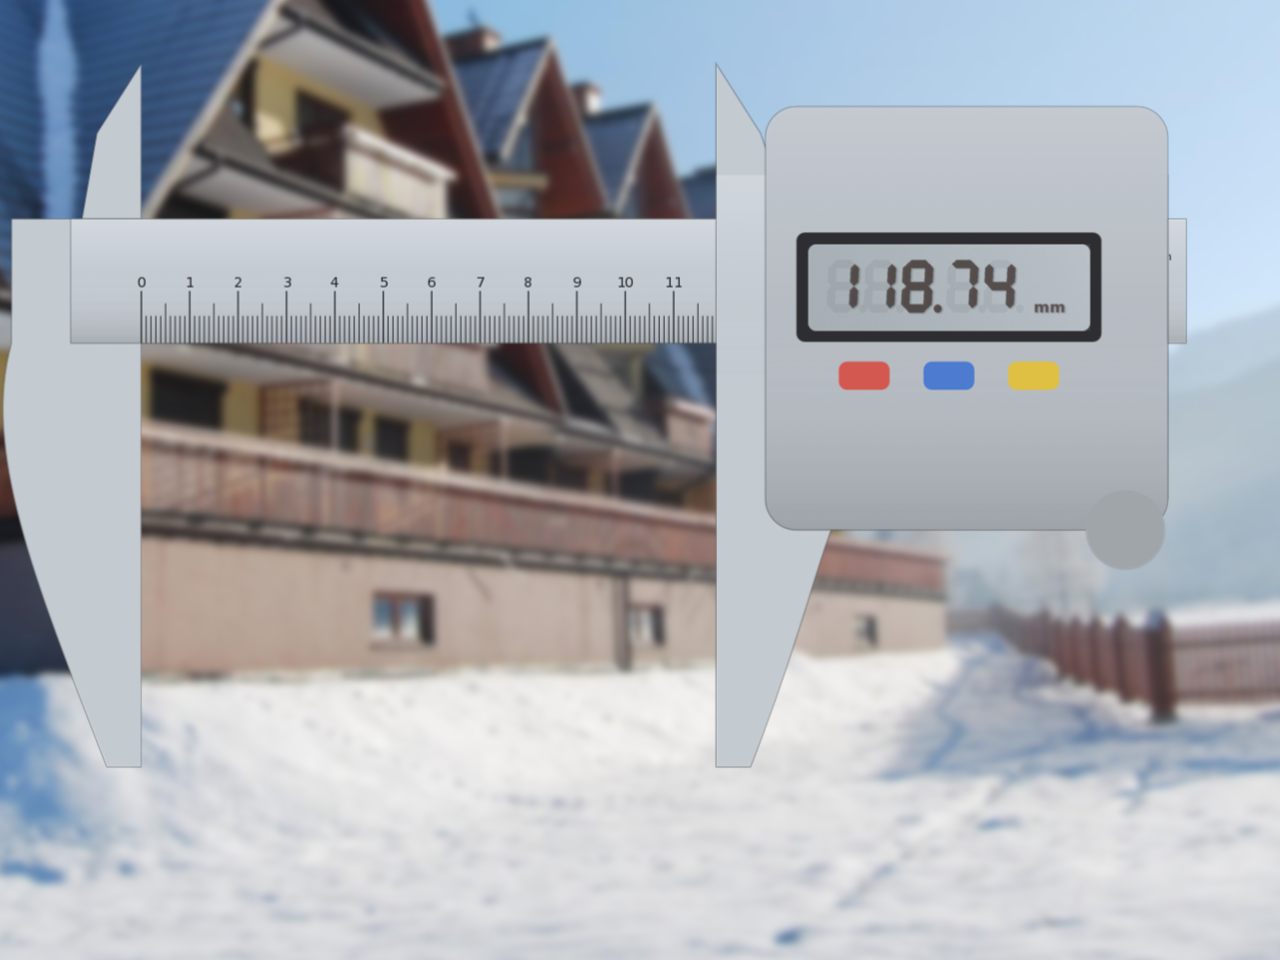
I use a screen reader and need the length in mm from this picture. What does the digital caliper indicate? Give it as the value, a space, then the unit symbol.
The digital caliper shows 118.74 mm
